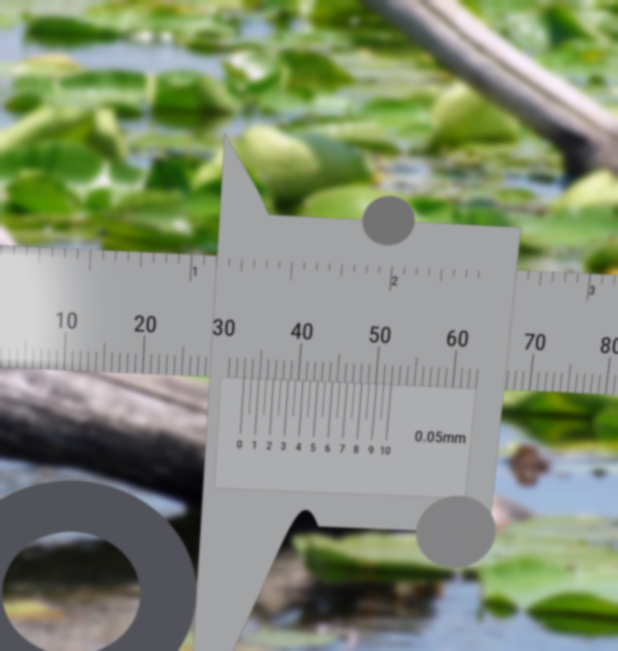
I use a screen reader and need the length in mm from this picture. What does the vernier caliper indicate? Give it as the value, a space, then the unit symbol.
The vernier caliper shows 33.0 mm
